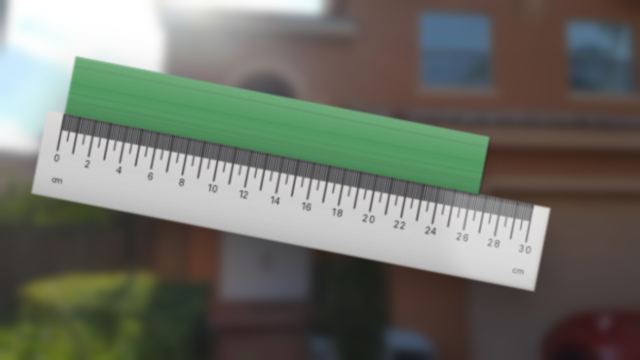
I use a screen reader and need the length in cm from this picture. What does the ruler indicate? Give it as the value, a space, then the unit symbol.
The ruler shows 26.5 cm
